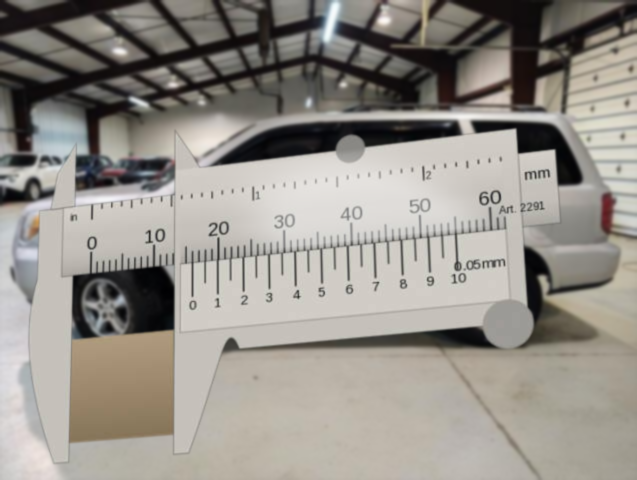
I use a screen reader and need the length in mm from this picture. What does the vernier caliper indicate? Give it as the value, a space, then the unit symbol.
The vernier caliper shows 16.0 mm
